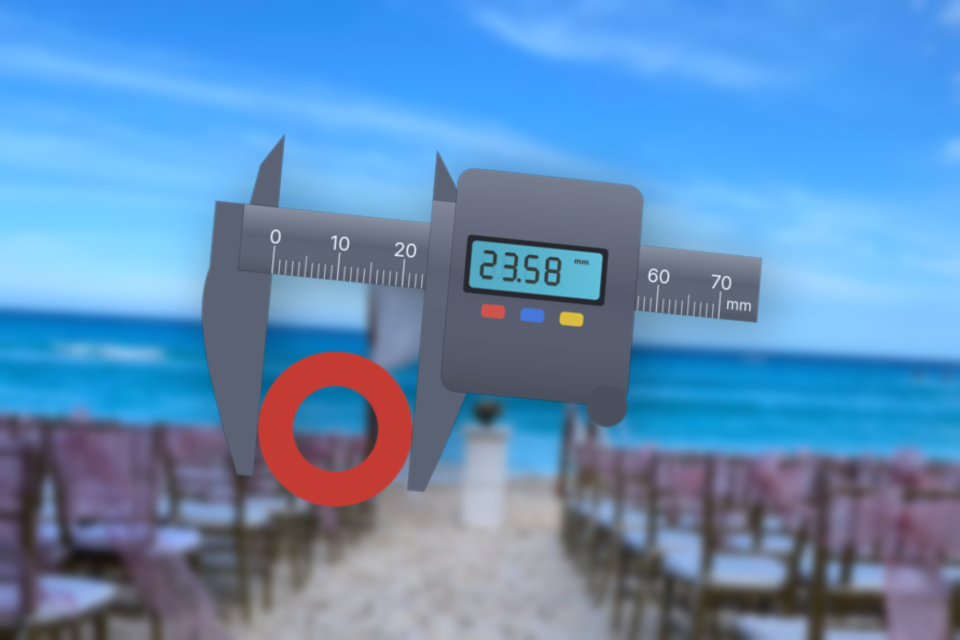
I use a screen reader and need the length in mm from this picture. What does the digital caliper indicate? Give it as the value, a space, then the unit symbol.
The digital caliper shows 23.58 mm
